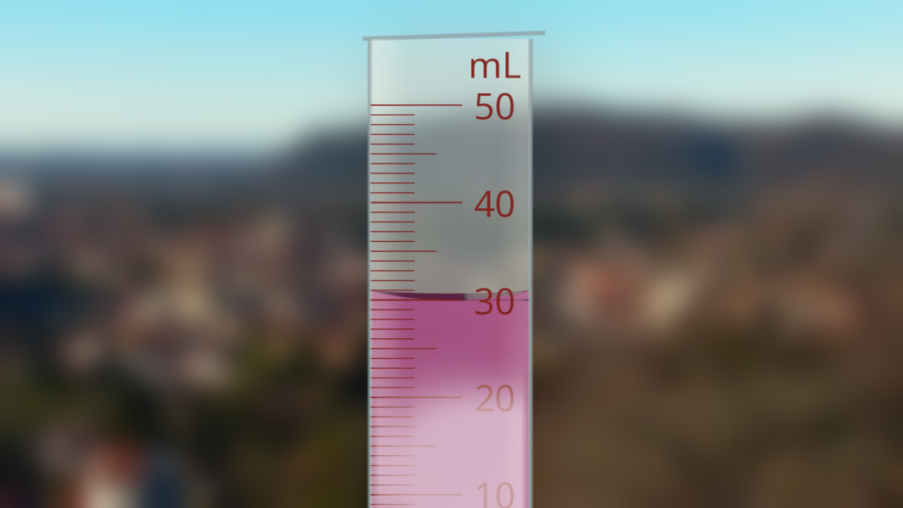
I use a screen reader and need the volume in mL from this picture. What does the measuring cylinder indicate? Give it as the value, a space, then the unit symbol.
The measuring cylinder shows 30 mL
